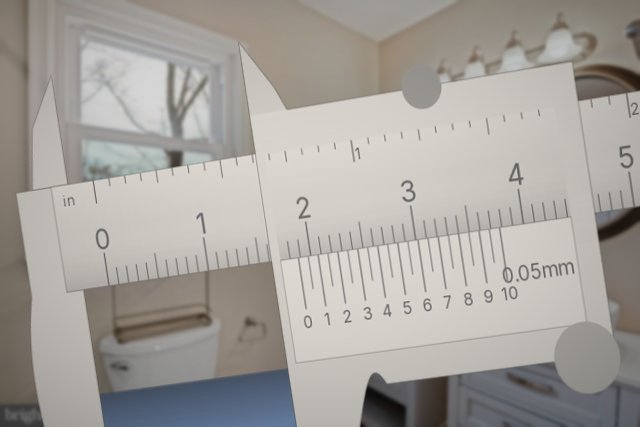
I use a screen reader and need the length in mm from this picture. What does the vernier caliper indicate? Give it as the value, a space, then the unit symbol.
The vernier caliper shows 18.8 mm
